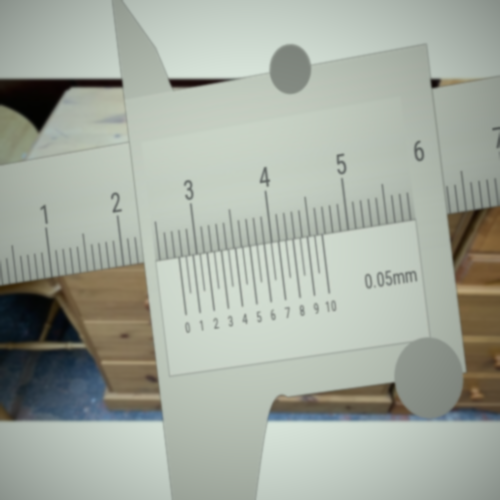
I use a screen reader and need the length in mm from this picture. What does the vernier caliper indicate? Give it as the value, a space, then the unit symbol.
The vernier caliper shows 27.6 mm
